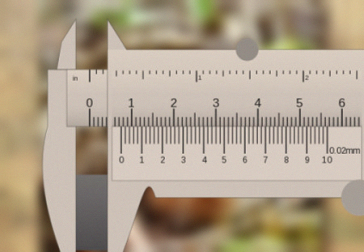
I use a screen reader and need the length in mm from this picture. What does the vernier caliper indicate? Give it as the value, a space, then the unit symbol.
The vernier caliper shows 7.5 mm
